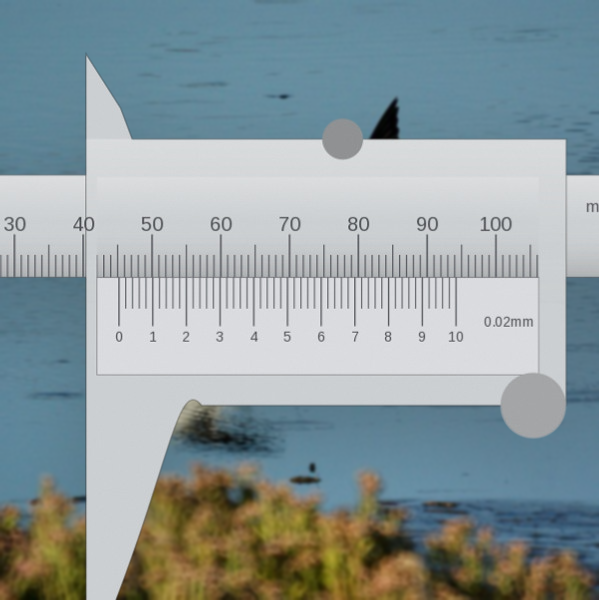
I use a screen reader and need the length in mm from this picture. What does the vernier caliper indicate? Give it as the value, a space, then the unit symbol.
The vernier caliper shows 45.2 mm
